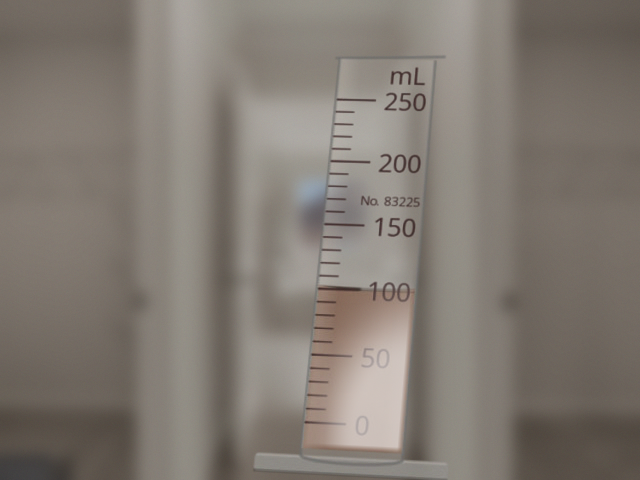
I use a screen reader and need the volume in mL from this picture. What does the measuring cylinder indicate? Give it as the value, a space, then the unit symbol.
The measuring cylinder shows 100 mL
